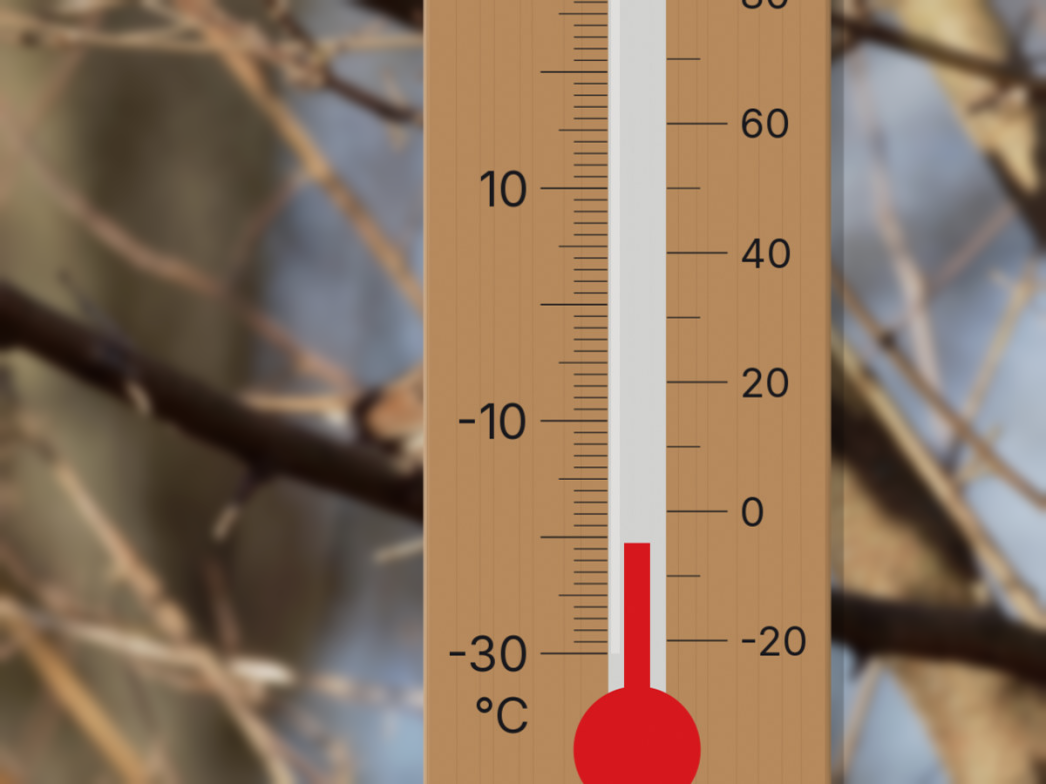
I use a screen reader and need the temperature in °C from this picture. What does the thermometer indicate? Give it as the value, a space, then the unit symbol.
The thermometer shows -20.5 °C
